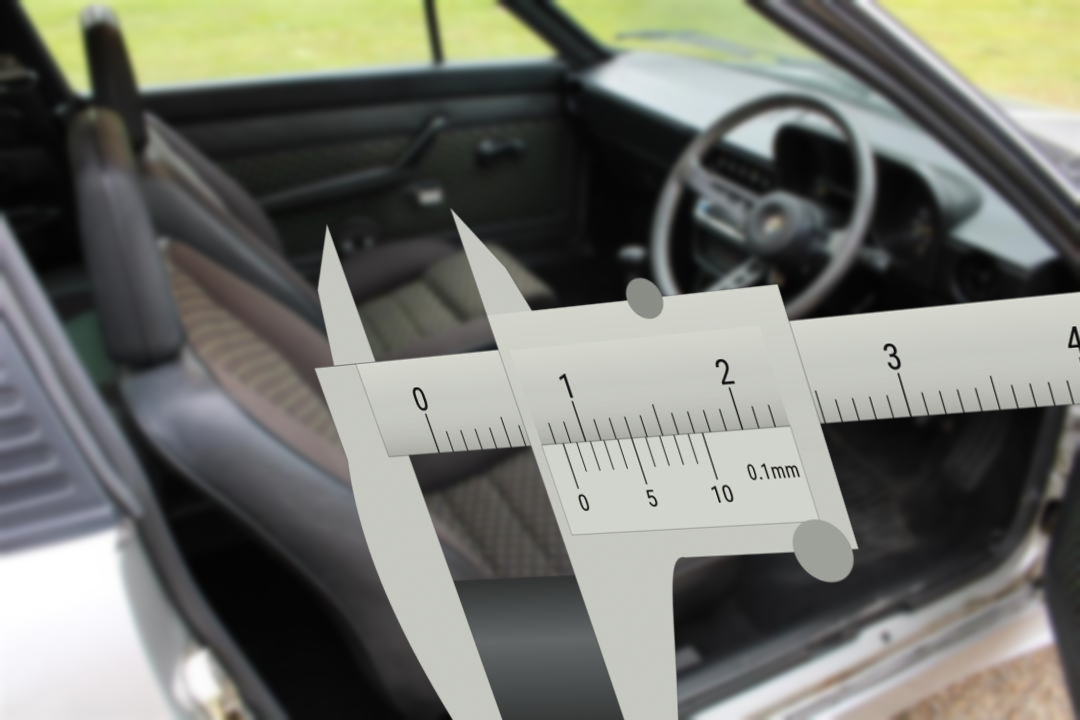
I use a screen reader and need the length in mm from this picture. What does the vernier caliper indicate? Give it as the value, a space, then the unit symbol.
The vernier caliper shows 8.5 mm
